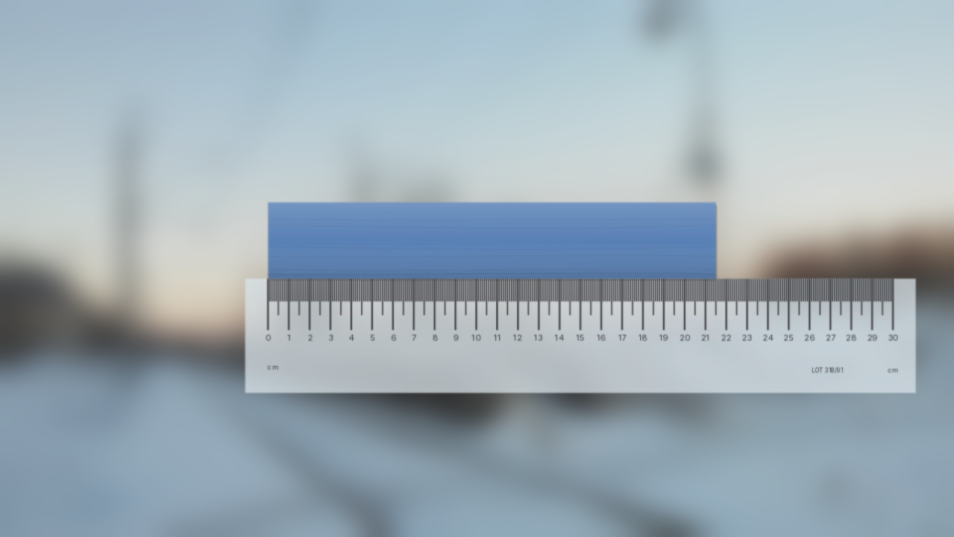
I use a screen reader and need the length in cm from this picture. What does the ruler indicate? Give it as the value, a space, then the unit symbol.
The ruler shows 21.5 cm
